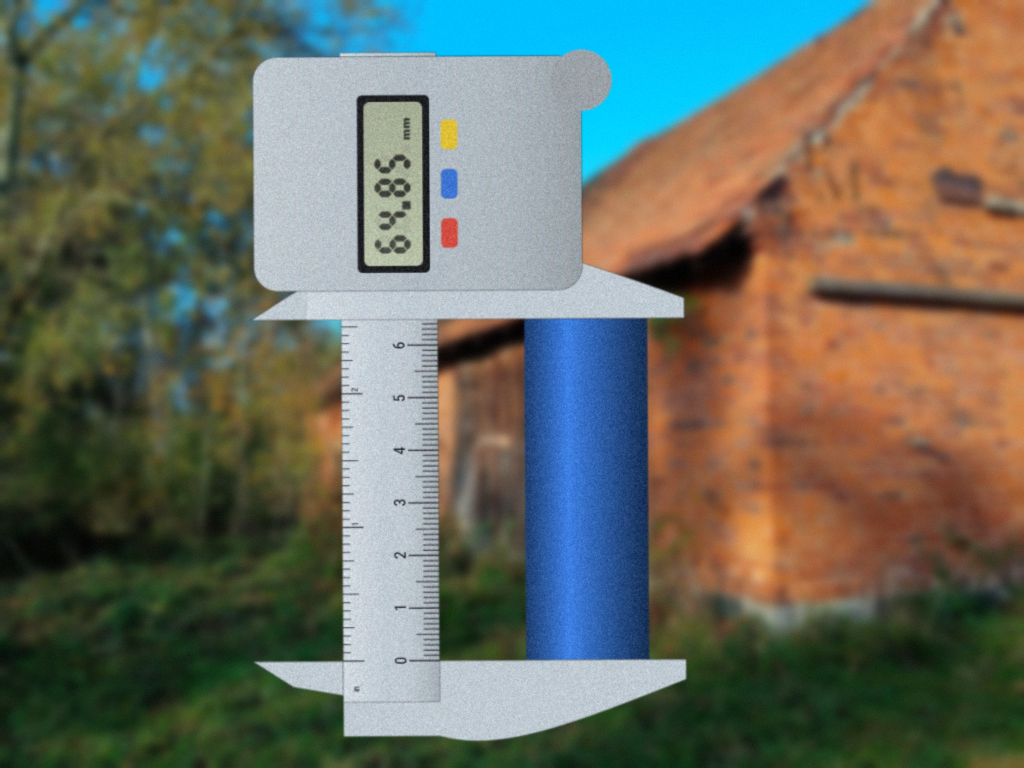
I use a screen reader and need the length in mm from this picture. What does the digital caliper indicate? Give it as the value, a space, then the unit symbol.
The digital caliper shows 64.85 mm
